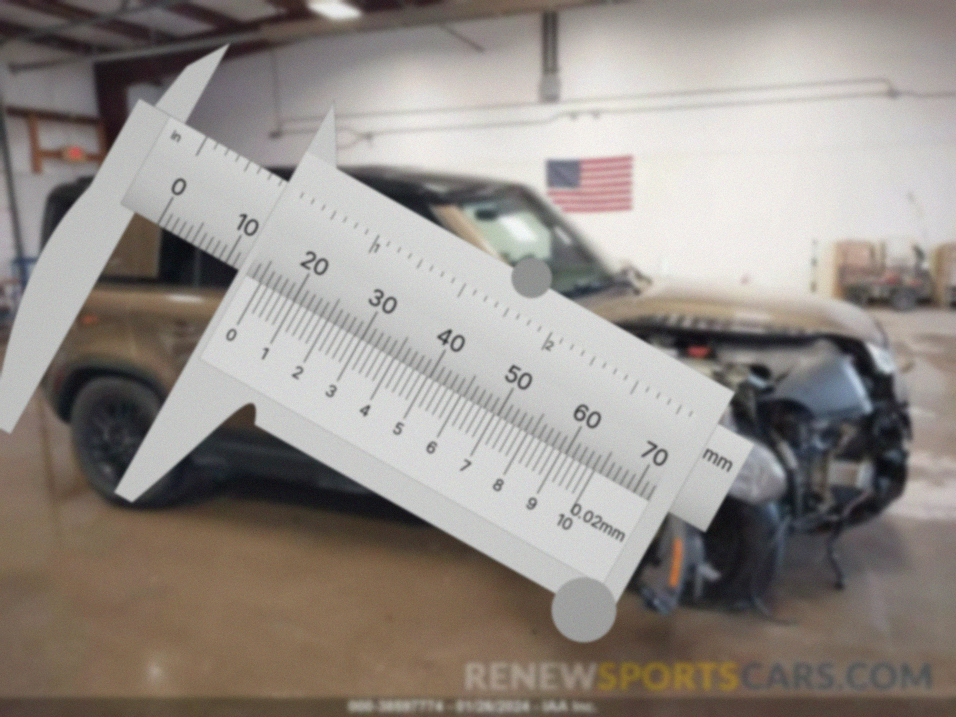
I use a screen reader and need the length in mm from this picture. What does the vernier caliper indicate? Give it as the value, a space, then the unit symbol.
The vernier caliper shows 15.2 mm
